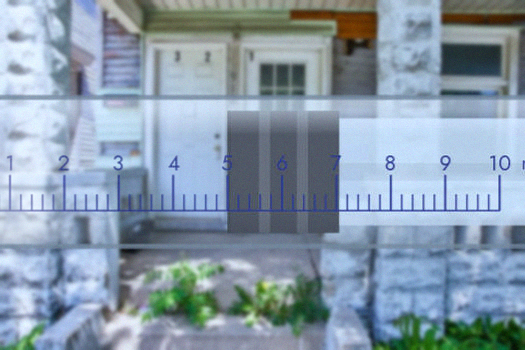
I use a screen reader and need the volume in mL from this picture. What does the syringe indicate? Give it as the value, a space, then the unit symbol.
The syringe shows 5 mL
